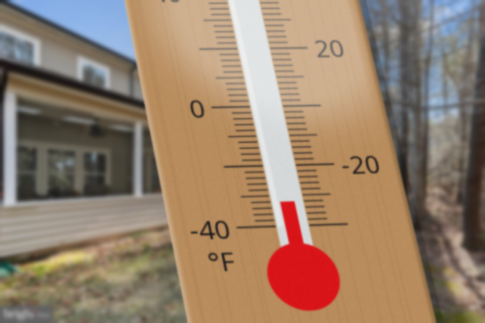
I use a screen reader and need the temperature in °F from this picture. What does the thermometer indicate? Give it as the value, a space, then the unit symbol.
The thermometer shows -32 °F
